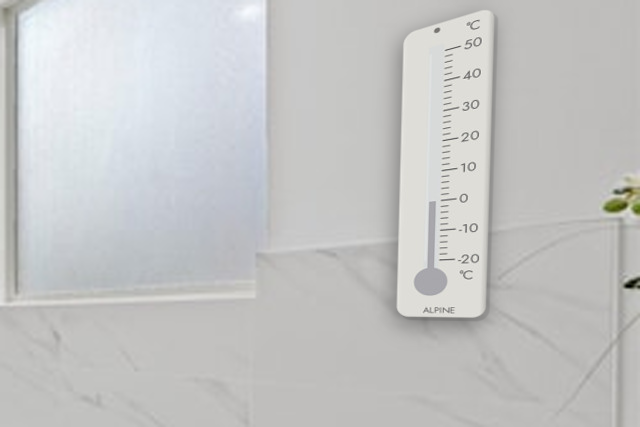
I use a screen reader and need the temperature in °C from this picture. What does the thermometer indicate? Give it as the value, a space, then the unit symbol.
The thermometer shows 0 °C
